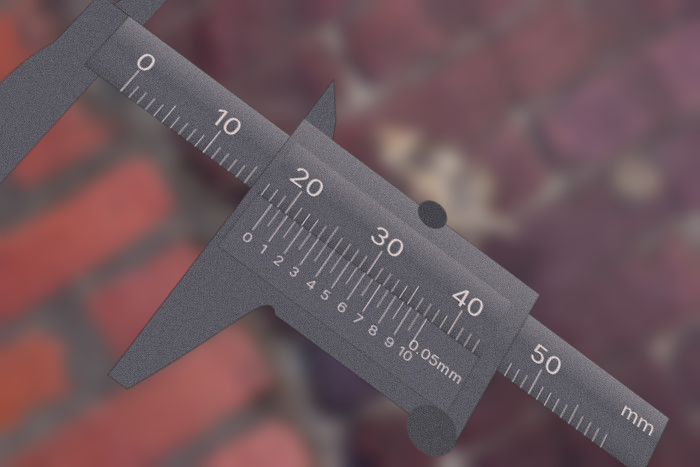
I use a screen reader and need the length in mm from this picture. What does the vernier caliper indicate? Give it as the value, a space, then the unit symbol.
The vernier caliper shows 18.4 mm
